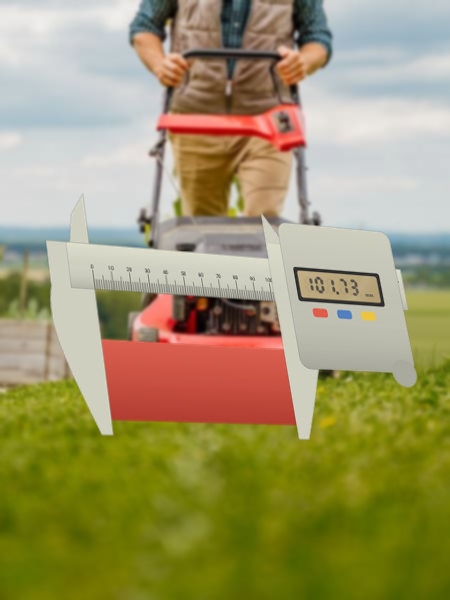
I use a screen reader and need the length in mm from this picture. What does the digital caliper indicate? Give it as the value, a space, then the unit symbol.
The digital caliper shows 101.73 mm
